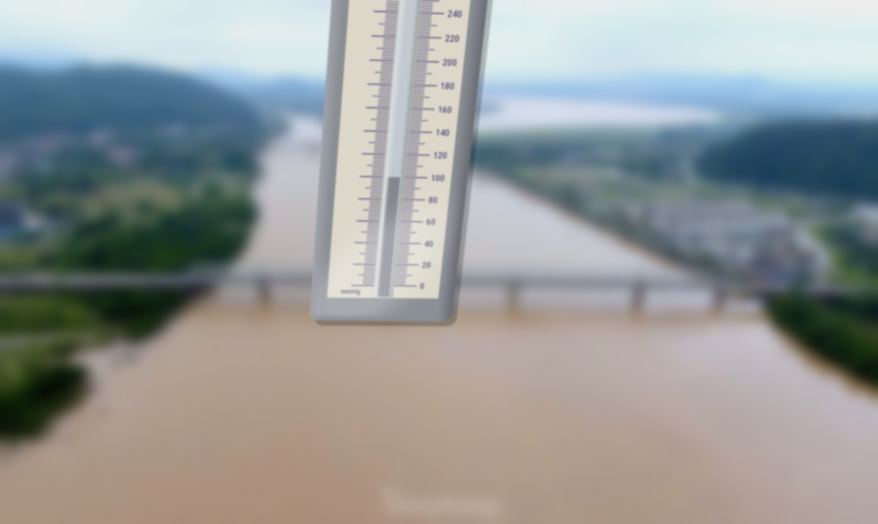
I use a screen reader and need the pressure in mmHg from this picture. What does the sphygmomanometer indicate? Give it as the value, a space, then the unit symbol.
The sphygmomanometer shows 100 mmHg
